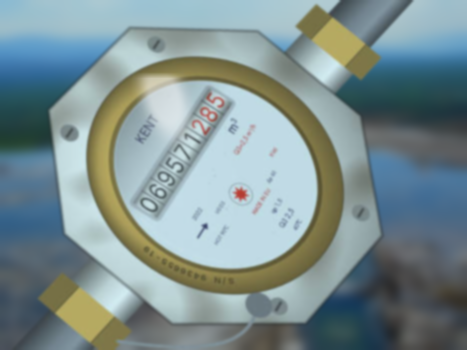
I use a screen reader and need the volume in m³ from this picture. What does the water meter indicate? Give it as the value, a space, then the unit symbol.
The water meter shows 69571.285 m³
